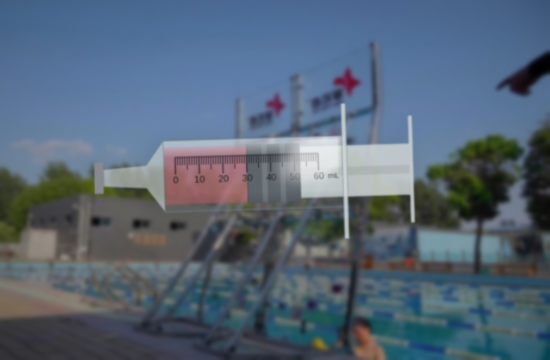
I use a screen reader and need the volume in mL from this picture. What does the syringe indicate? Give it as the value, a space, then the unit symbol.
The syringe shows 30 mL
